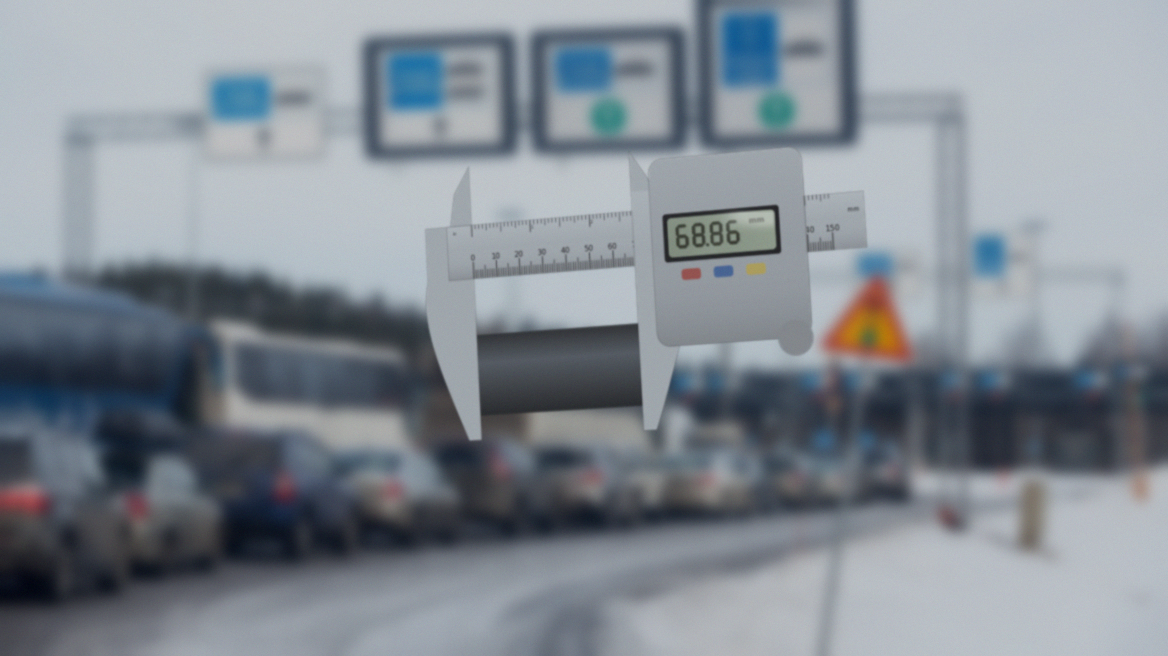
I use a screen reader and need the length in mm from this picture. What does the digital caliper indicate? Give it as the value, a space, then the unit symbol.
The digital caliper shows 68.86 mm
